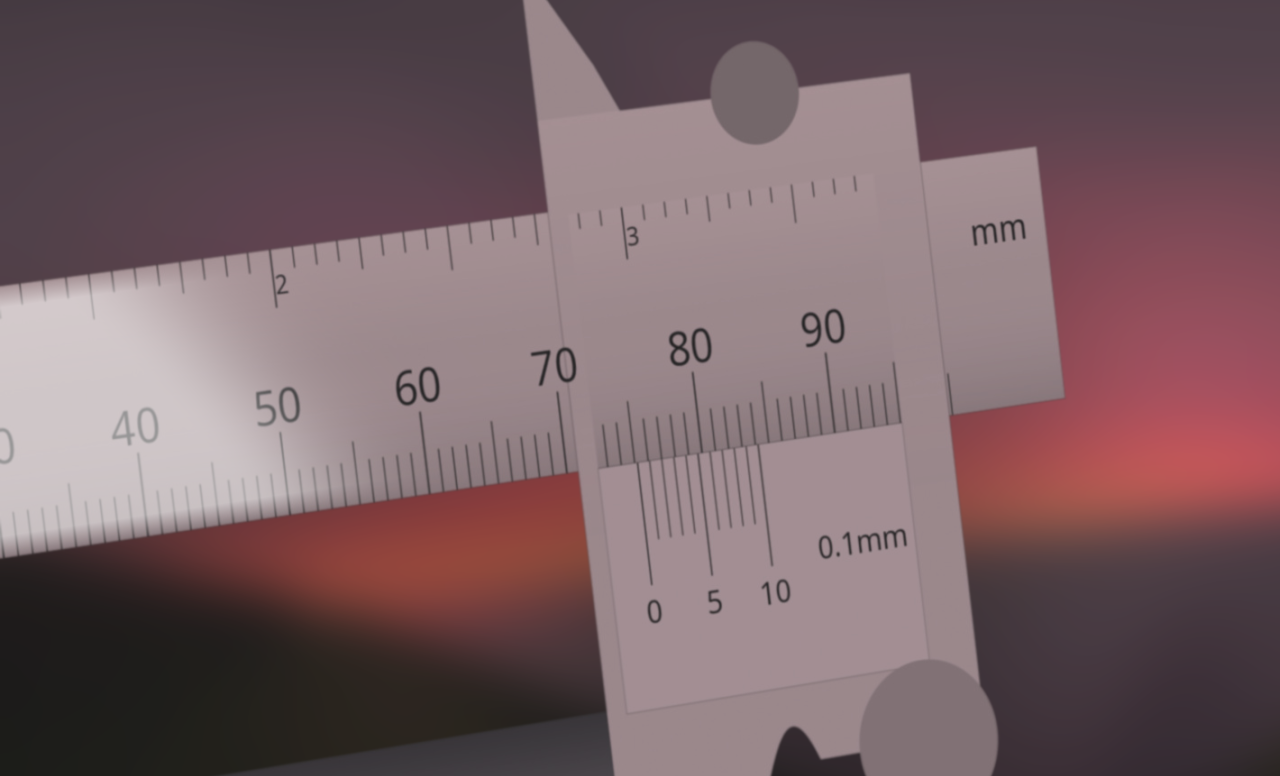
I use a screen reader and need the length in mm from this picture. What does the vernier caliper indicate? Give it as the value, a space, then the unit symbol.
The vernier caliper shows 75.2 mm
